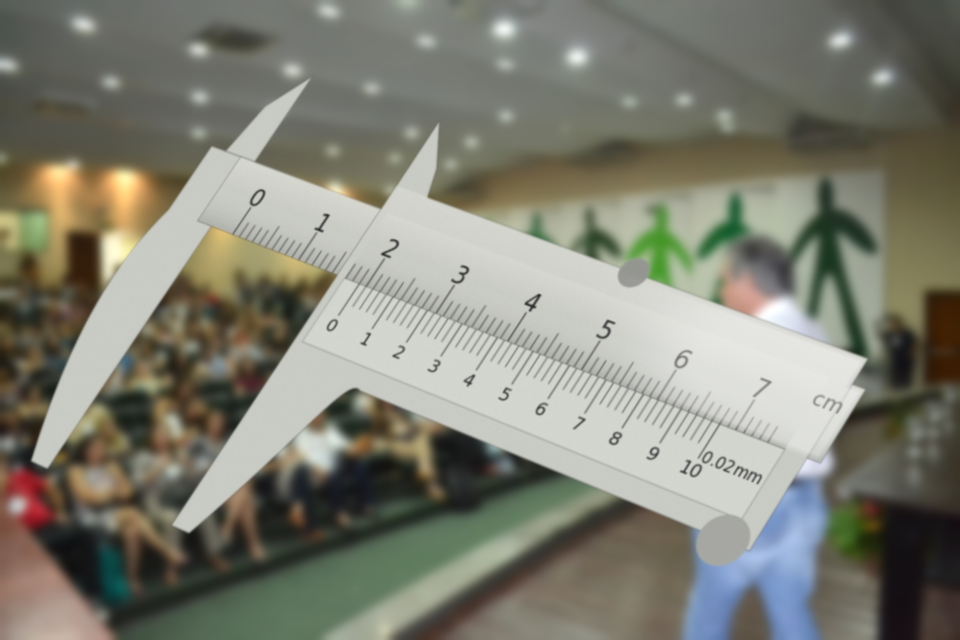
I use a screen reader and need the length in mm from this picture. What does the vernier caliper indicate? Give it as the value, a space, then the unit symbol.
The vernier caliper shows 19.0 mm
